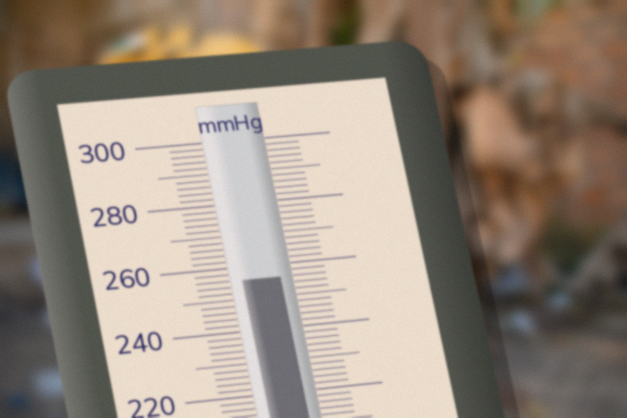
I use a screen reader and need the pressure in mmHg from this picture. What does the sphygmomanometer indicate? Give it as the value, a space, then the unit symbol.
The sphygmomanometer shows 256 mmHg
